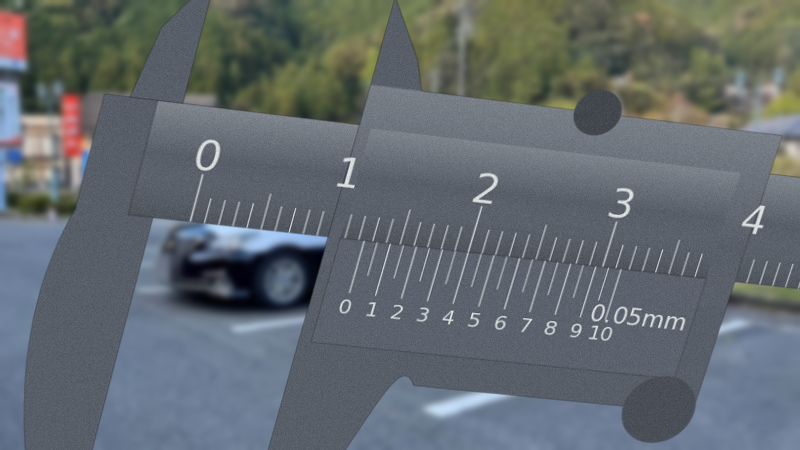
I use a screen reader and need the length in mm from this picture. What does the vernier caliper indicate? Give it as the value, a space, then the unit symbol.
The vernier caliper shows 12.4 mm
